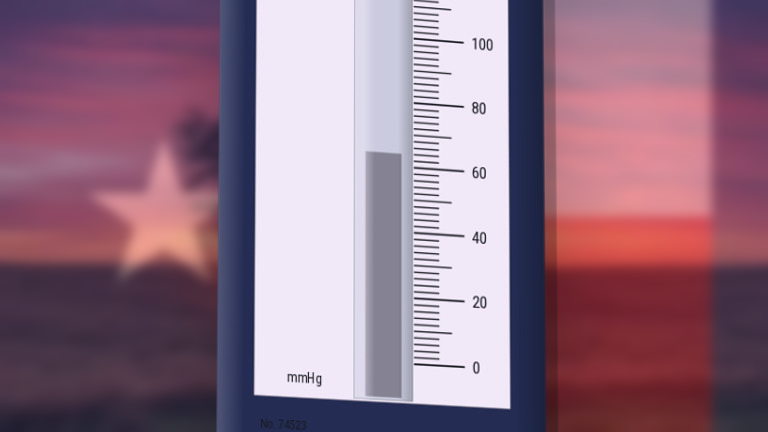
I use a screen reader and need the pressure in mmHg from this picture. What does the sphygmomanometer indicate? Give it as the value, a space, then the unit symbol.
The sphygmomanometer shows 64 mmHg
